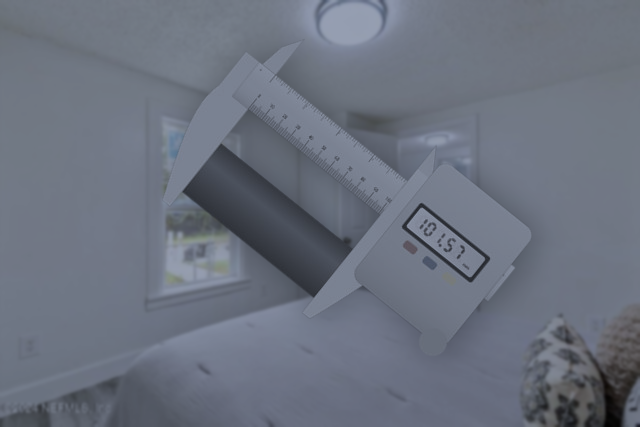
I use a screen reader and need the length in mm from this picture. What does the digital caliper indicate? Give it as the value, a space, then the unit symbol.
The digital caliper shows 101.57 mm
